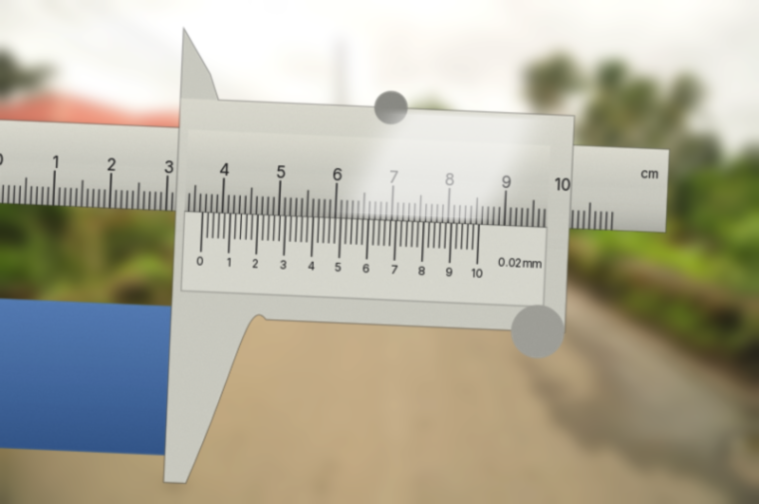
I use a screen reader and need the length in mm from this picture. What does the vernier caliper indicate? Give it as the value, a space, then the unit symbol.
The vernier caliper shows 36.5 mm
